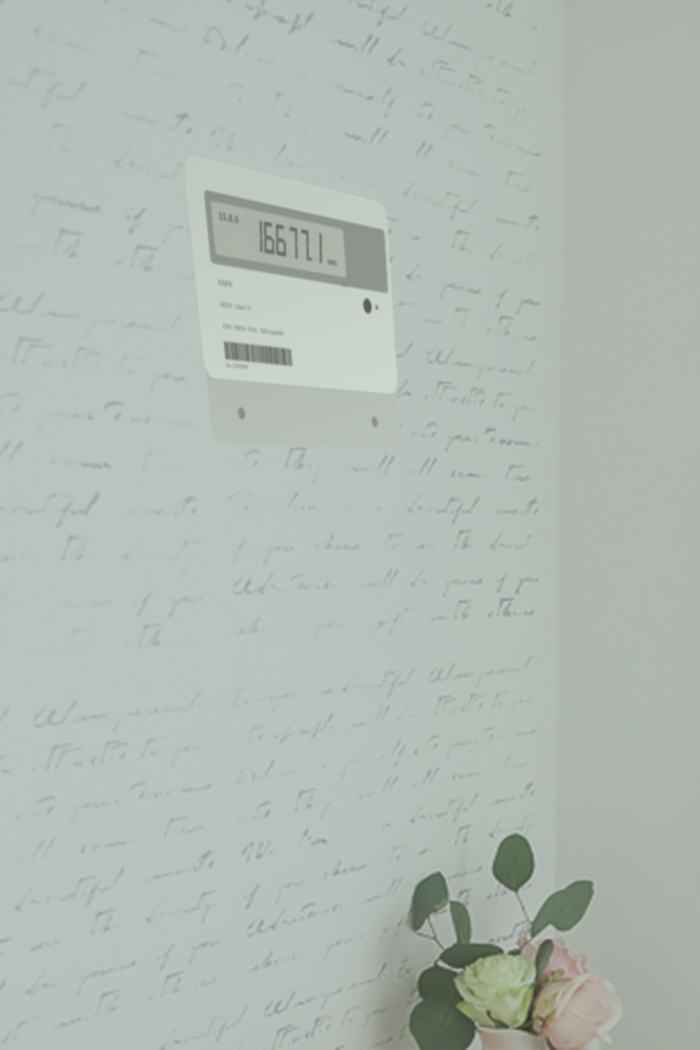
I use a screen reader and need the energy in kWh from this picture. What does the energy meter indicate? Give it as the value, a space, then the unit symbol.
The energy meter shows 16677.1 kWh
